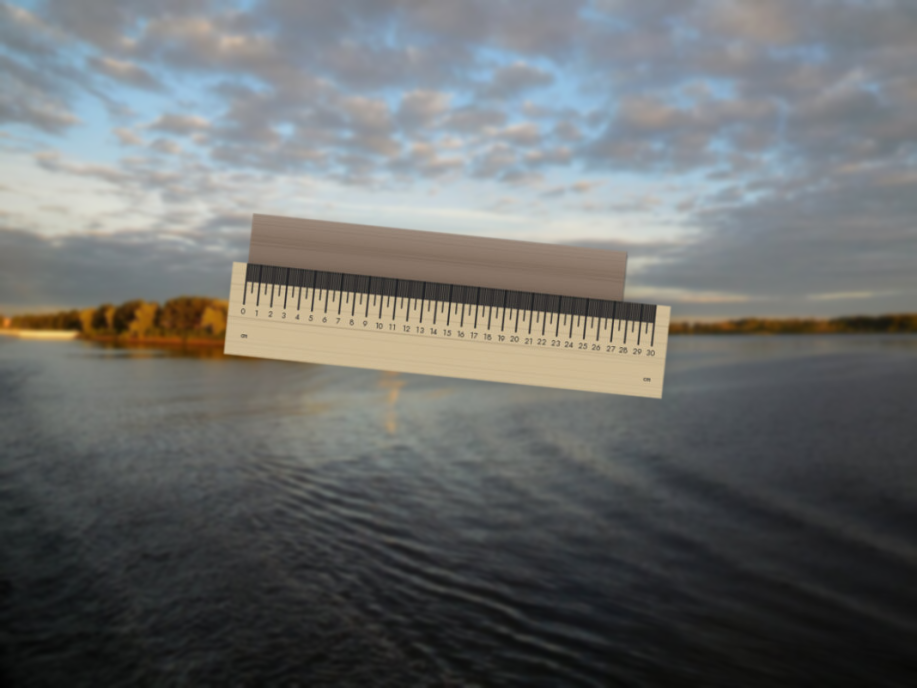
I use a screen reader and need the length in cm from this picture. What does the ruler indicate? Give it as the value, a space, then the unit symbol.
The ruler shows 27.5 cm
